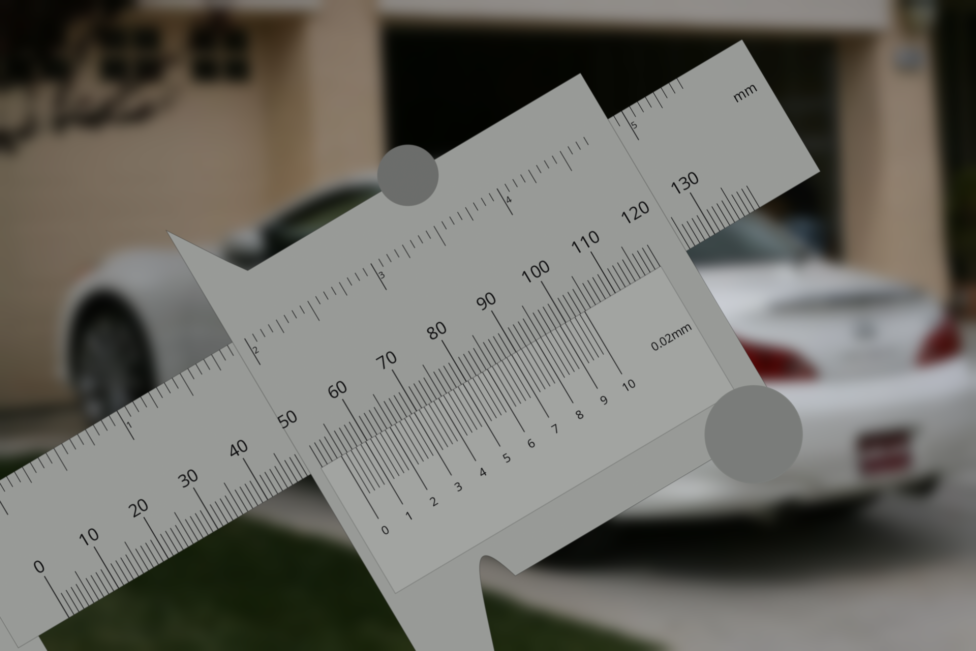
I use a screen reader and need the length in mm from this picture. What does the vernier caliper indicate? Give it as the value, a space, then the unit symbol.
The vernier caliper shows 54.8 mm
